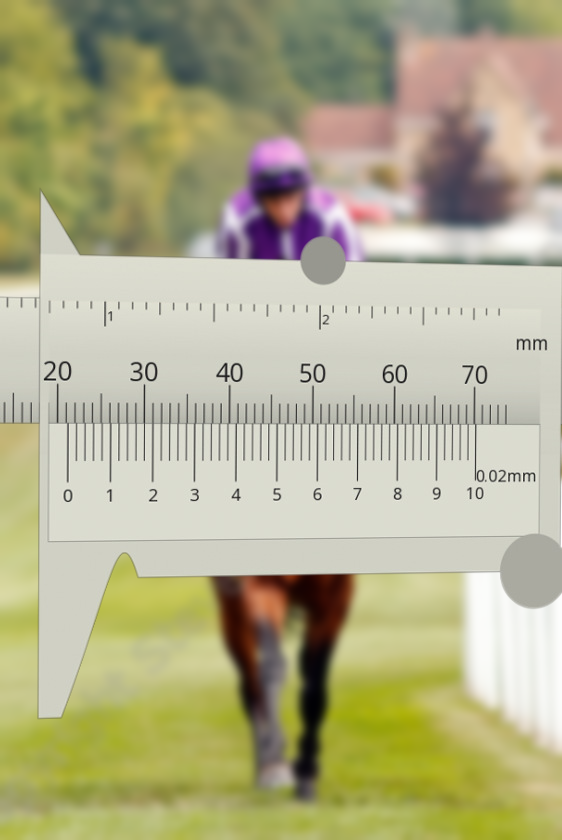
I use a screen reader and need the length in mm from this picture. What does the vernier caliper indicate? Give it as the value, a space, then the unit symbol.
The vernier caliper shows 21.2 mm
